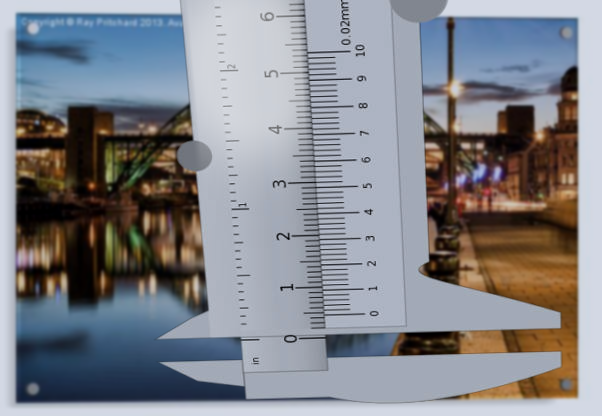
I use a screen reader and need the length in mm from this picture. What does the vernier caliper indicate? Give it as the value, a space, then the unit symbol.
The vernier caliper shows 4.5 mm
